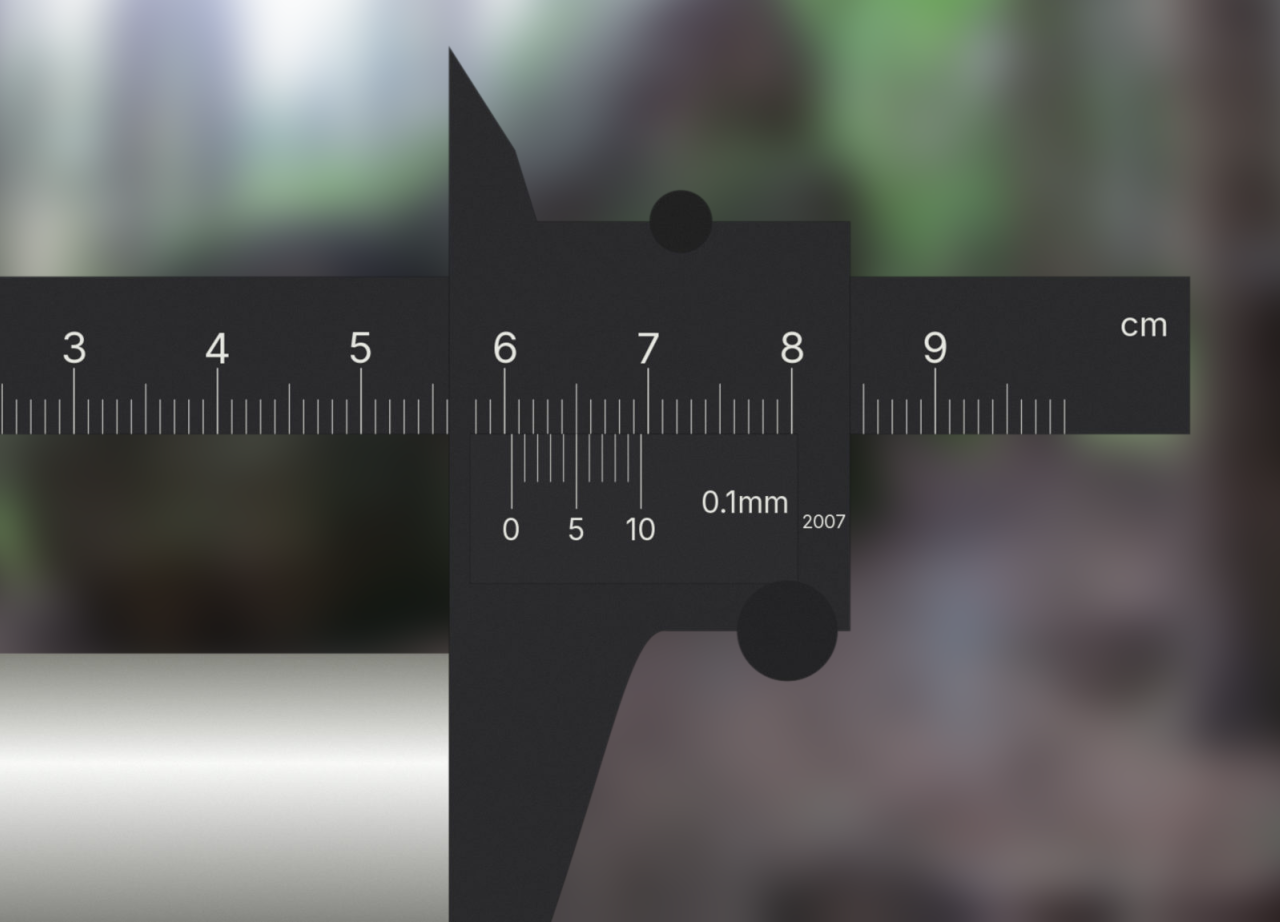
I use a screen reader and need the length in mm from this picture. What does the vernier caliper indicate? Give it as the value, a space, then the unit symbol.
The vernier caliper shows 60.5 mm
